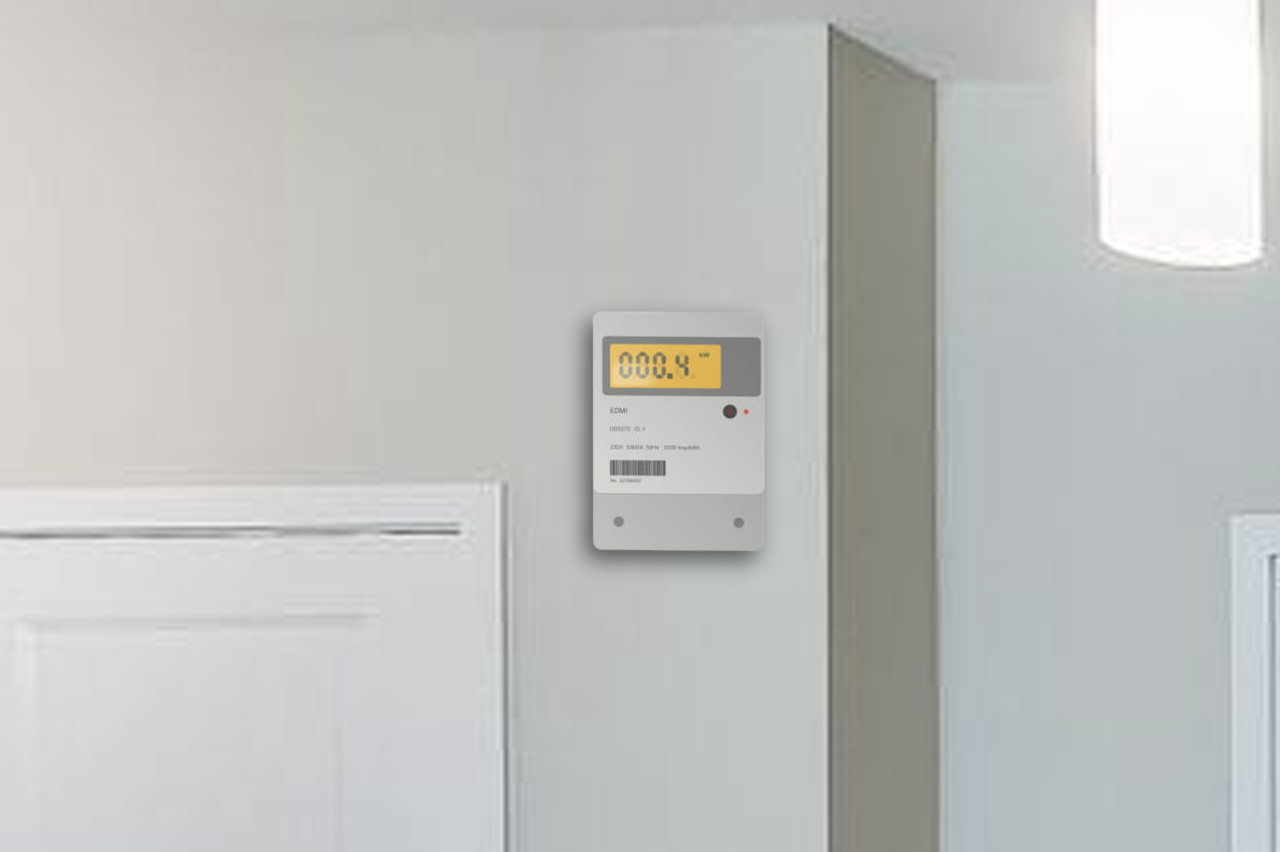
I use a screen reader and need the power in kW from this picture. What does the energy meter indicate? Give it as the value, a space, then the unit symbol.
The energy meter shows 0.4 kW
